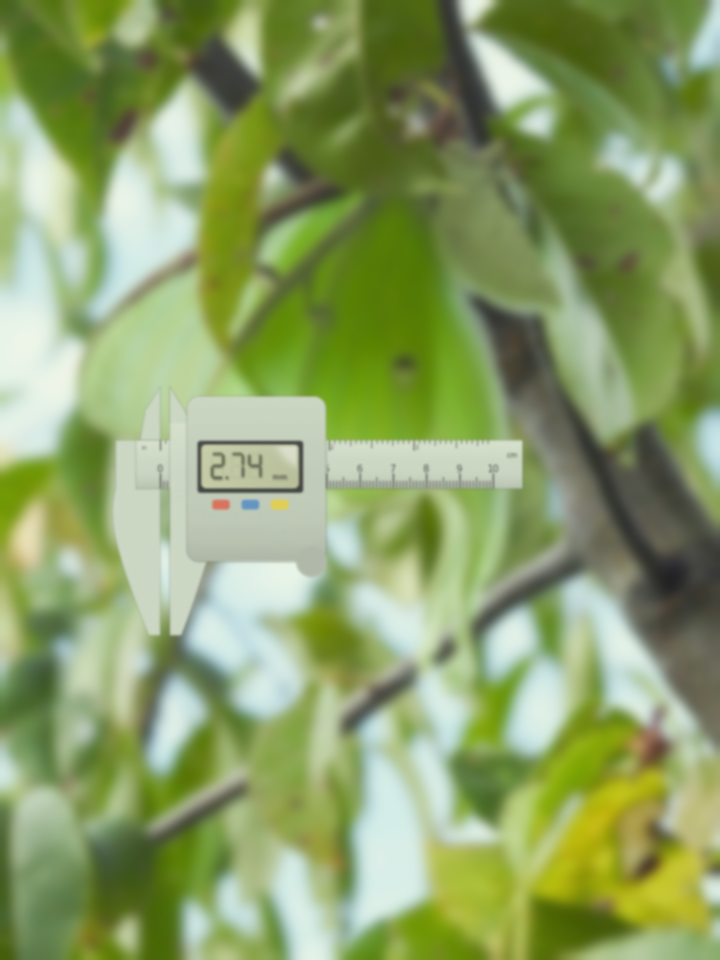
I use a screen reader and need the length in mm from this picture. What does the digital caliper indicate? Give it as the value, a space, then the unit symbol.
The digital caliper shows 2.74 mm
